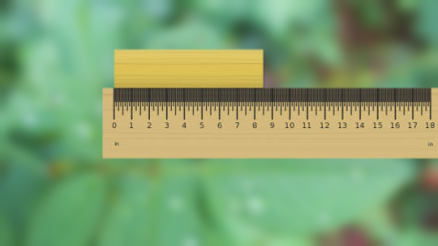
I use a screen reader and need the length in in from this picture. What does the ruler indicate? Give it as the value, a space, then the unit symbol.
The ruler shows 8.5 in
